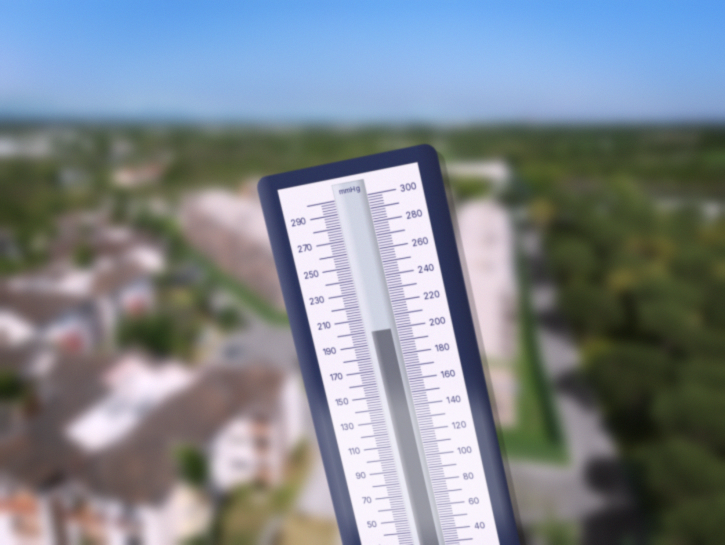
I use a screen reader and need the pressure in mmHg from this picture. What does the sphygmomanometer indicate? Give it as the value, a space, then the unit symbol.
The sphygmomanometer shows 200 mmHg
